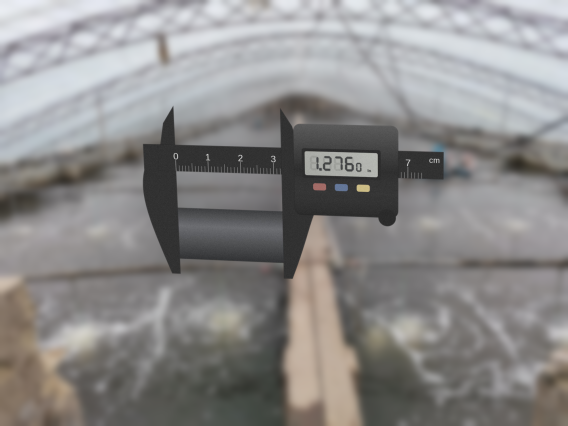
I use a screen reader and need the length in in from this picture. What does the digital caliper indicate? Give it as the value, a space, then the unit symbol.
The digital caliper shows 1.2760 in
